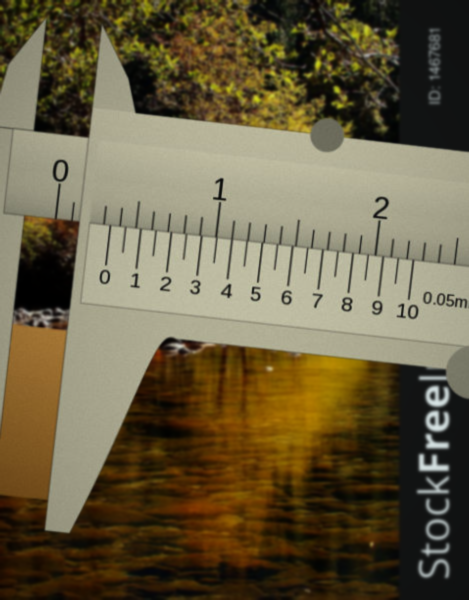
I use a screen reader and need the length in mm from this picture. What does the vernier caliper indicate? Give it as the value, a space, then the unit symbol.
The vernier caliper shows 3.4 mm
